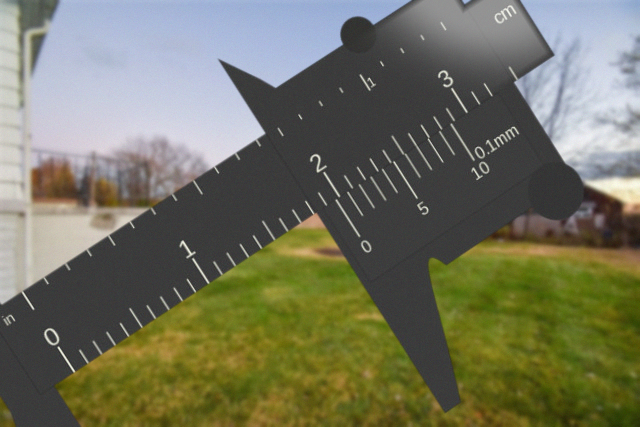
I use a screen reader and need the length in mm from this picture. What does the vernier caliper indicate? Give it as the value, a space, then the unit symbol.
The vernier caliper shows 19.7 mm
